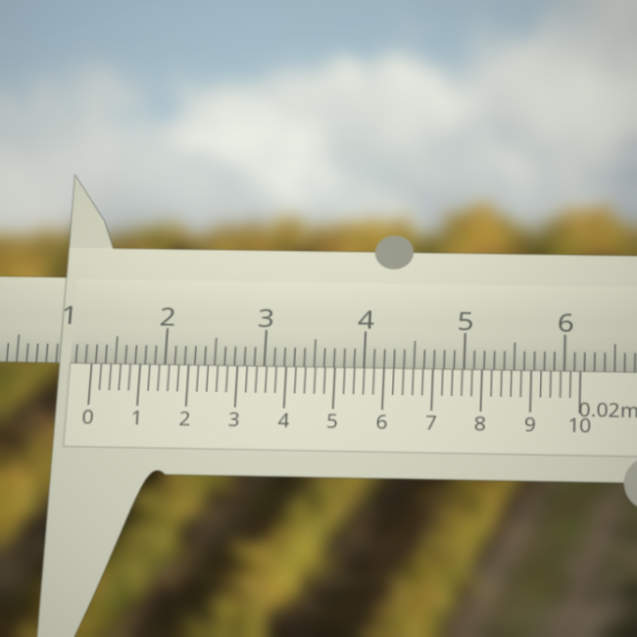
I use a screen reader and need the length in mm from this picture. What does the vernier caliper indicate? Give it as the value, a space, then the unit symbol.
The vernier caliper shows 12.6 mm
